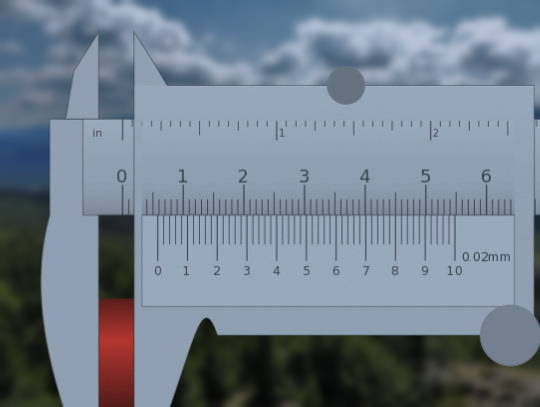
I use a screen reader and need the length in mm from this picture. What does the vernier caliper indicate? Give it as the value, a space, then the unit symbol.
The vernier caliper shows 5.8 mm
